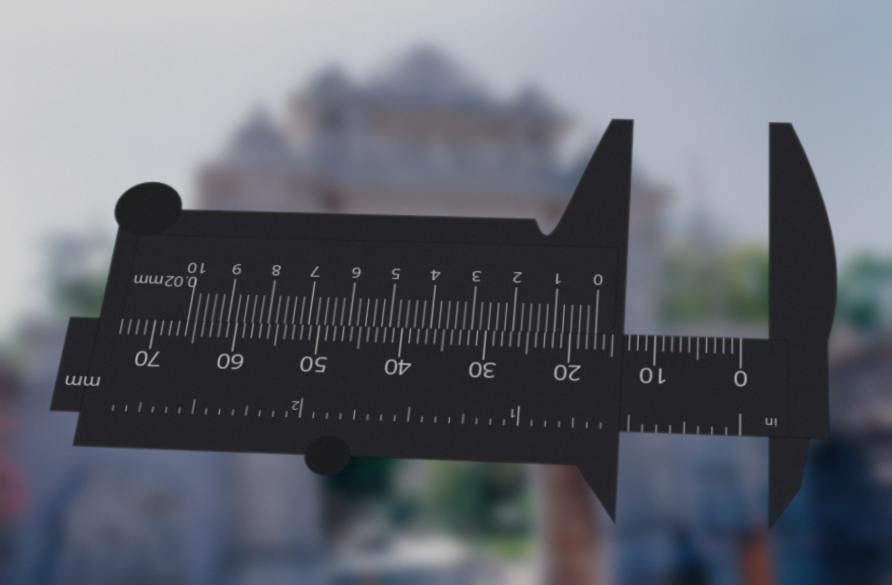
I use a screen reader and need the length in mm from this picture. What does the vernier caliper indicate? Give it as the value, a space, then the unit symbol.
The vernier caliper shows 17.0 mm
